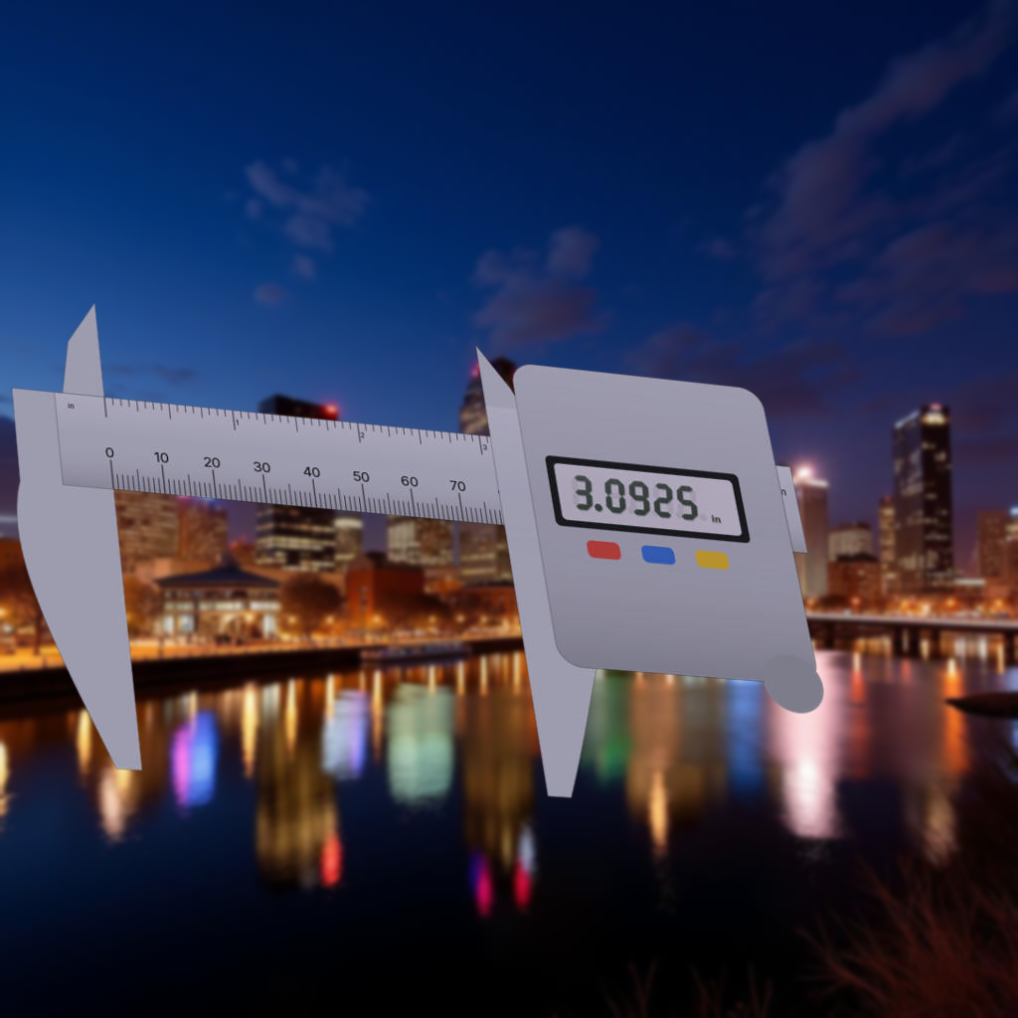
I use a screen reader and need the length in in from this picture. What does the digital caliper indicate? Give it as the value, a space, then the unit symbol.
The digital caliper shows 3.0925 in
